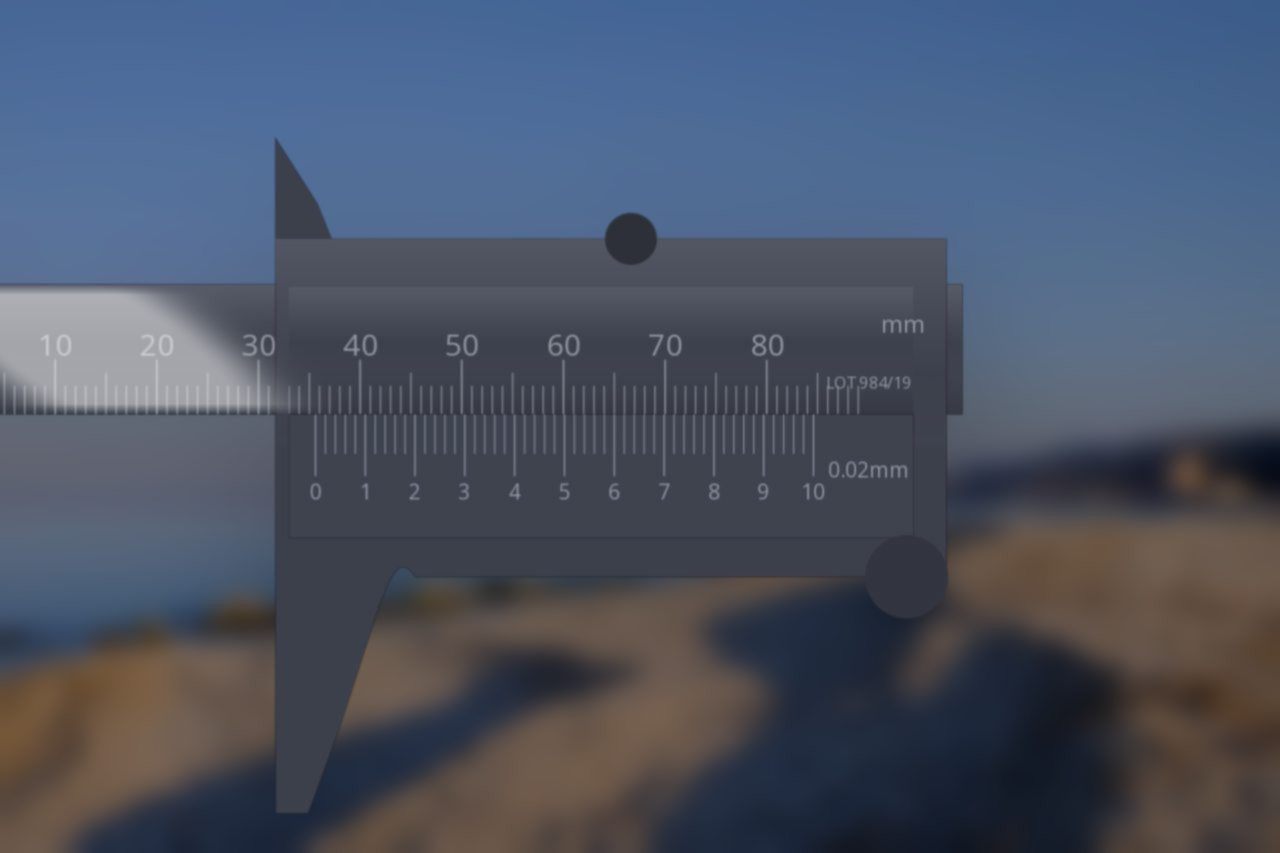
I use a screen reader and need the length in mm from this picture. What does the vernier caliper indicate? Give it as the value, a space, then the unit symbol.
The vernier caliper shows 35.6 mm
